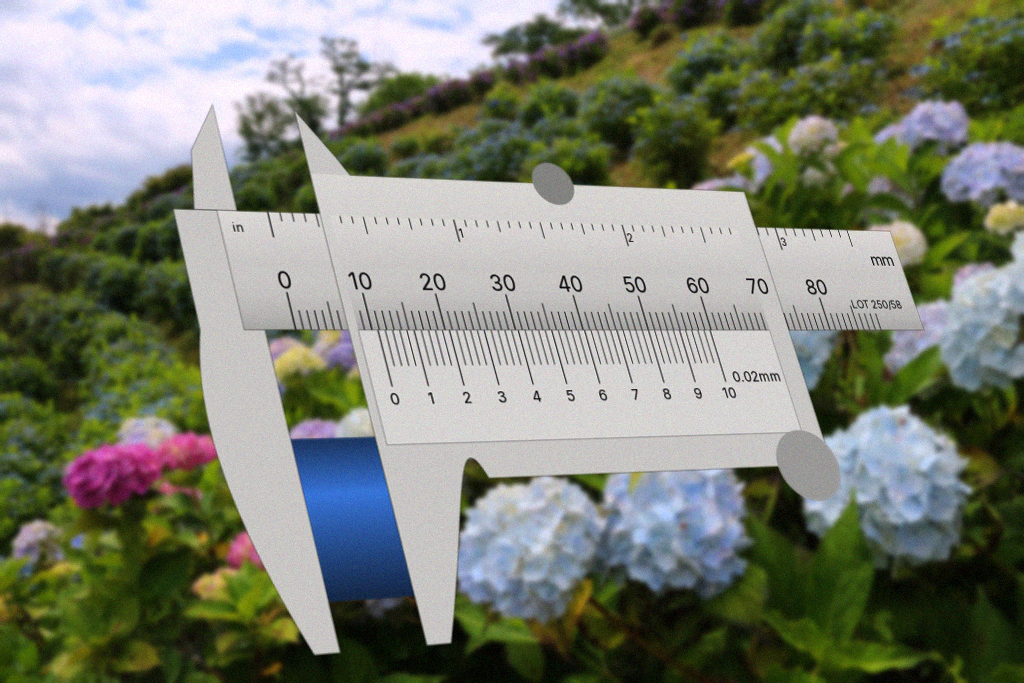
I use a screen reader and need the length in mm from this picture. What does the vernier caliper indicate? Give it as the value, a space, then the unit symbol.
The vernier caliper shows 10.8 mm
